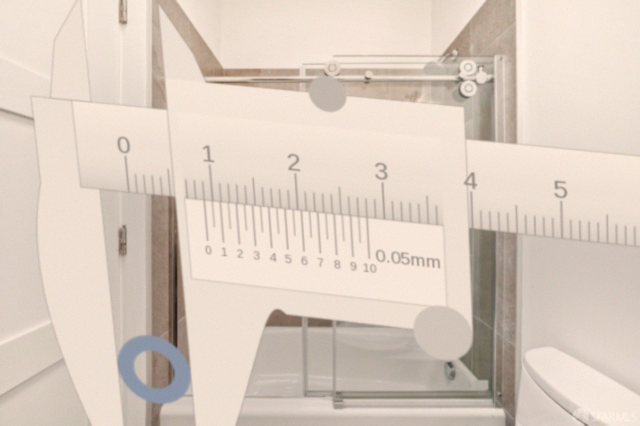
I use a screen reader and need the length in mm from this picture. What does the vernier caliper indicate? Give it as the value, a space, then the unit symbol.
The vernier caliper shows 9.0 mm
